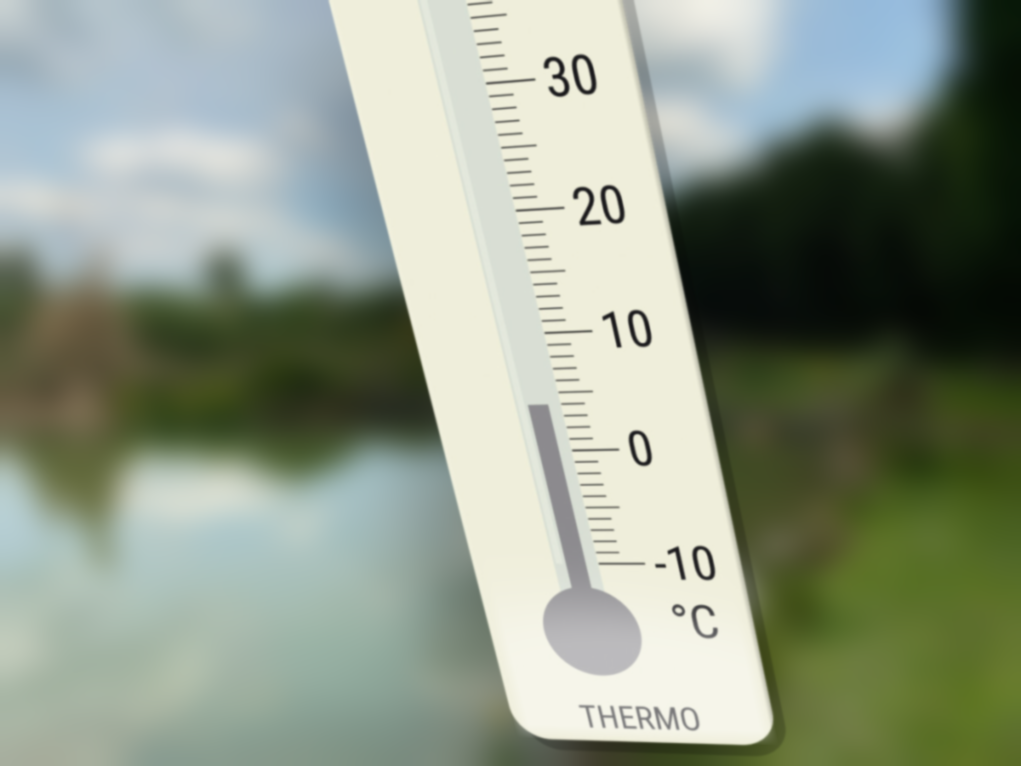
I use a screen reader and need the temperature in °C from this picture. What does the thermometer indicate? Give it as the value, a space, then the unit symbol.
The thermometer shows 4 °C
